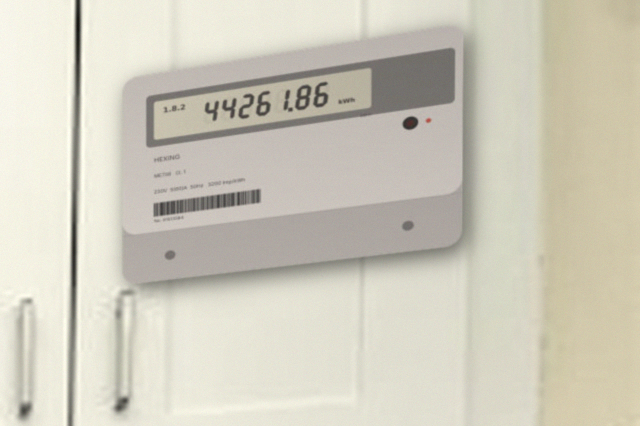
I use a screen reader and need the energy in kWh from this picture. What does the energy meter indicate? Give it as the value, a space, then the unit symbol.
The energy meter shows 44261.86 kWh
